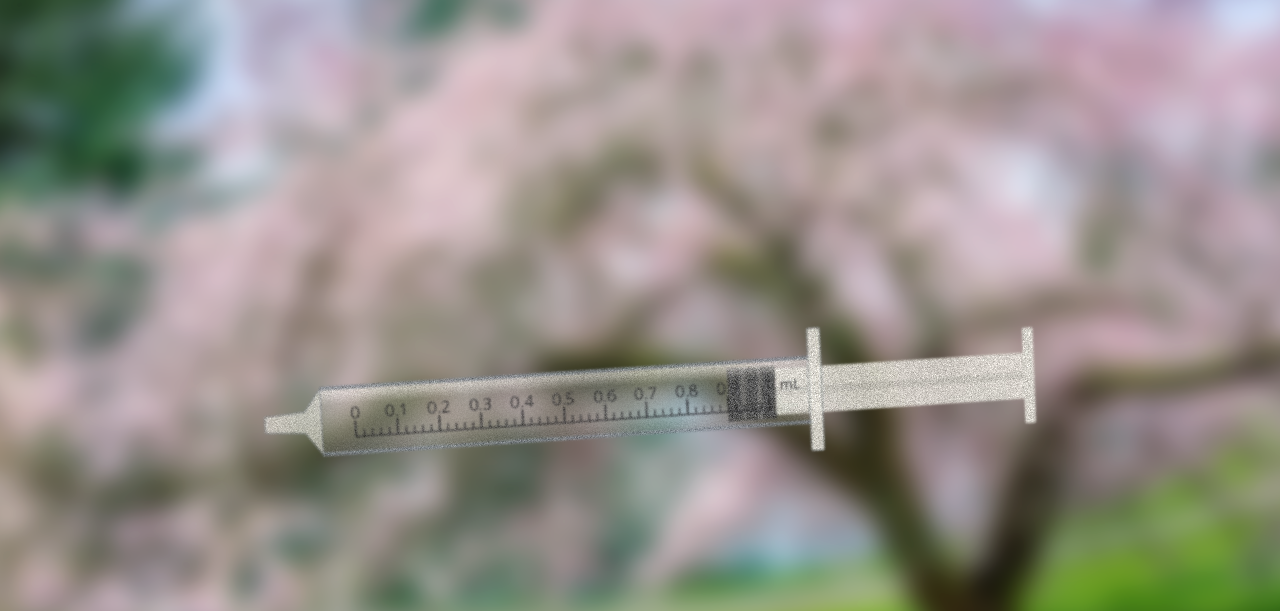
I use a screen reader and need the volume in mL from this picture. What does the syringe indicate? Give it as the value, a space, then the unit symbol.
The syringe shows 0.9 mL
